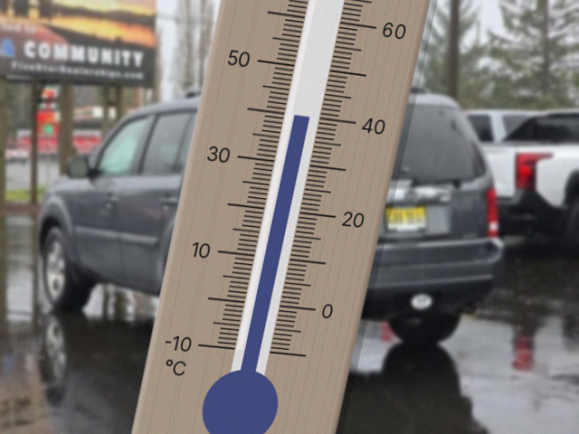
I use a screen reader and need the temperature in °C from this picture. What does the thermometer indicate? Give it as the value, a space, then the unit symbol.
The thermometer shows 40 °C
